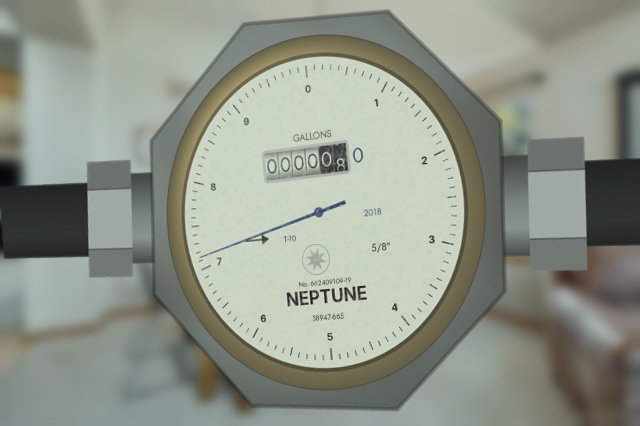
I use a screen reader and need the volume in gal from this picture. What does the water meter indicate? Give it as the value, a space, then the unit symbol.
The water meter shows 77.1 gal
